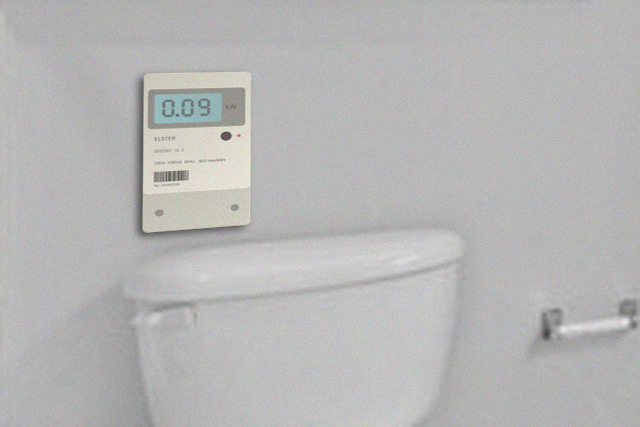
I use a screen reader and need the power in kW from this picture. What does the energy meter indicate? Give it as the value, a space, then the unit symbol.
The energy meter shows 0.09 kW
